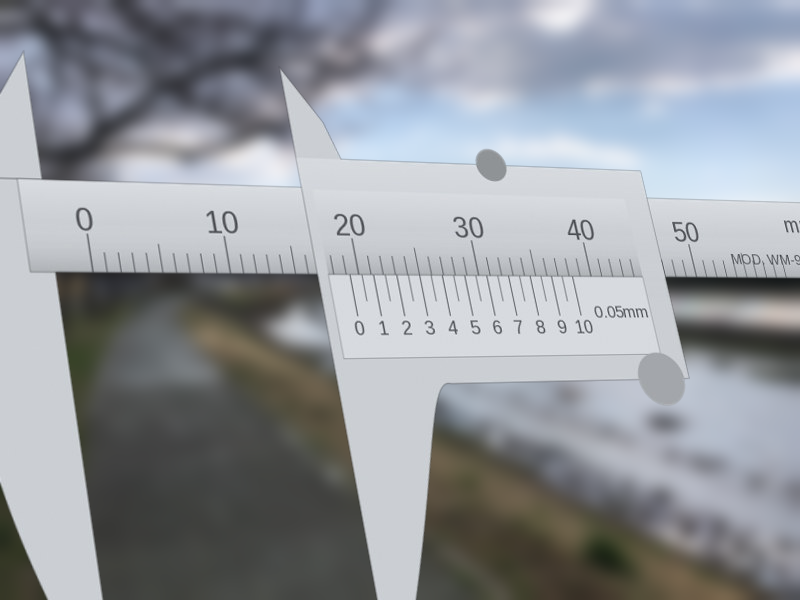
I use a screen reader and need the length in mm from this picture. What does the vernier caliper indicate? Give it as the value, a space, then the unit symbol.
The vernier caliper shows 19.3 mm
